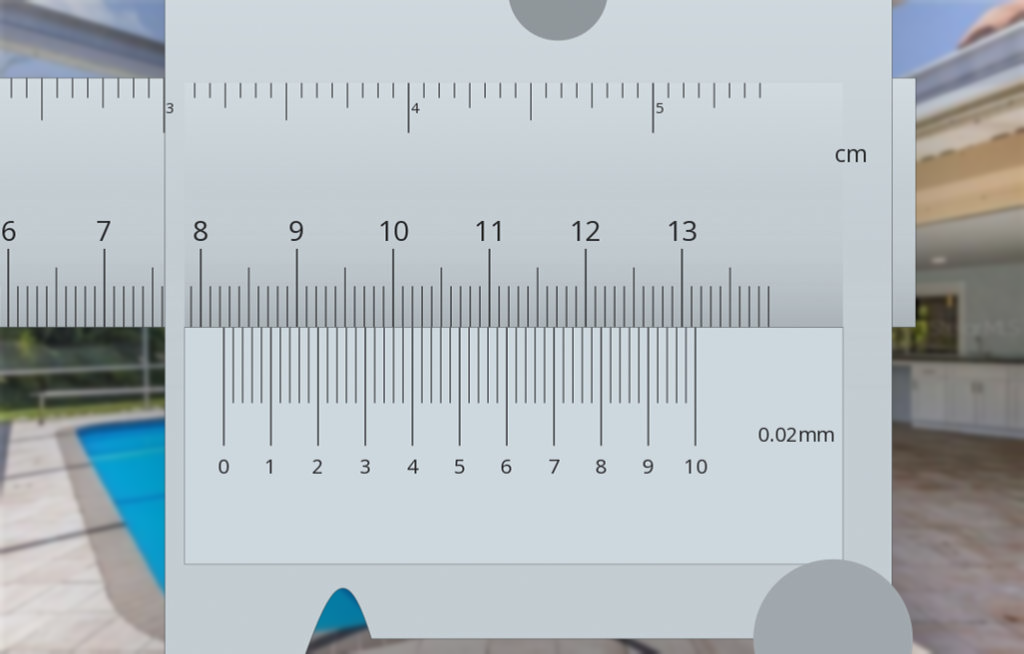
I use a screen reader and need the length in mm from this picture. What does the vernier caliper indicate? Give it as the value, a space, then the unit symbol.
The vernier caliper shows 82.4 mm
